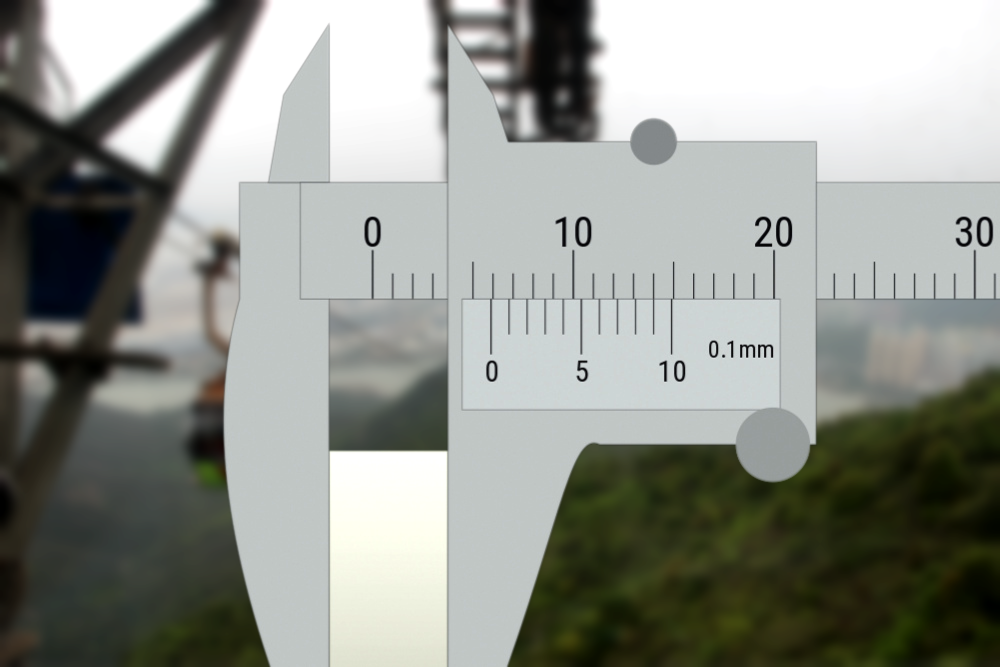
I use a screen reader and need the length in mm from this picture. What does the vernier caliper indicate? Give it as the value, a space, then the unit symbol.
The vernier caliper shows 5.9 mm
